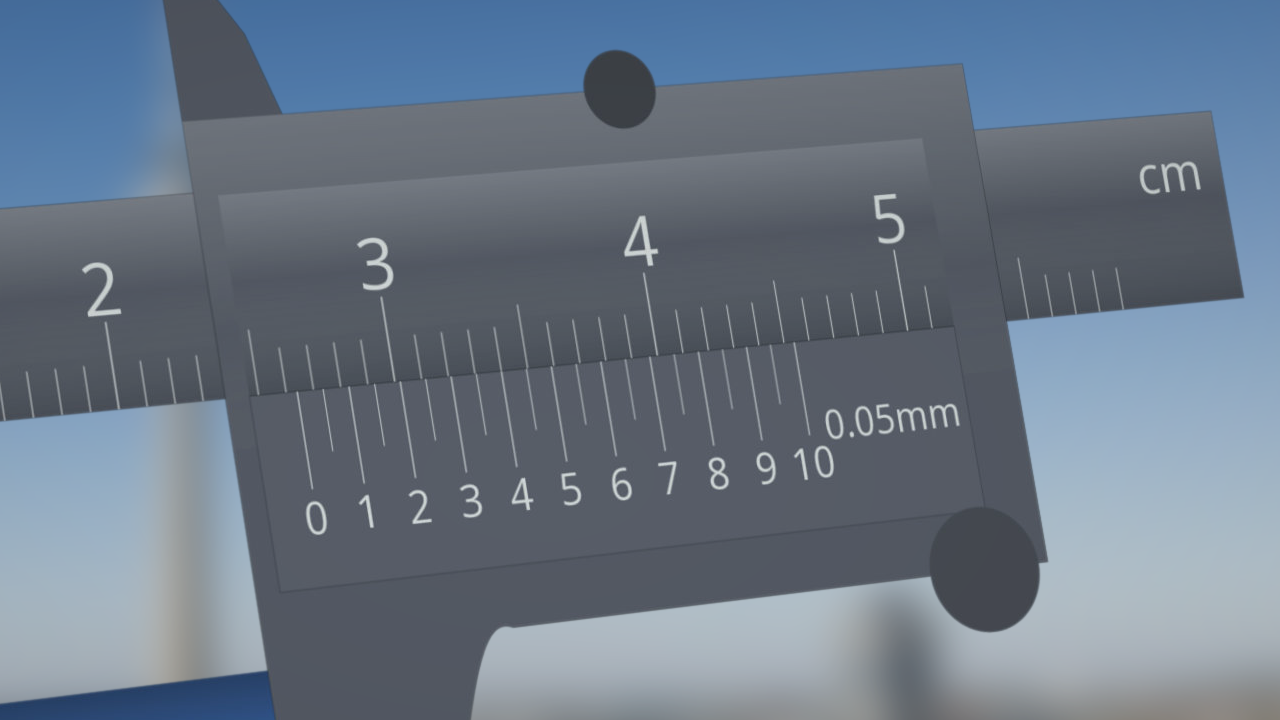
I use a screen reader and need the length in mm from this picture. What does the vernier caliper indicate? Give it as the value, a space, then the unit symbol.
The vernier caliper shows 26.4 mm
